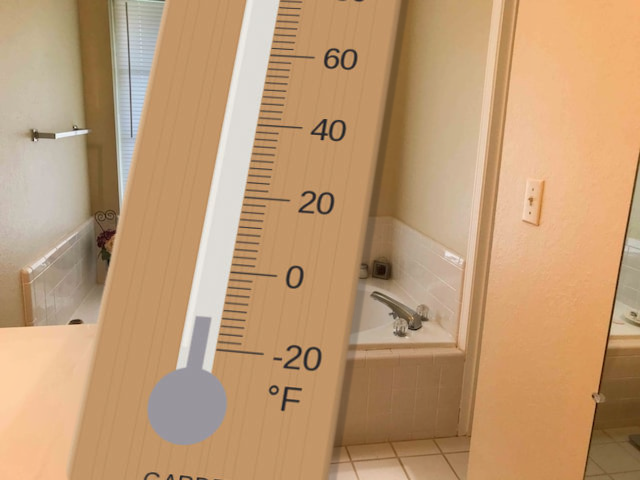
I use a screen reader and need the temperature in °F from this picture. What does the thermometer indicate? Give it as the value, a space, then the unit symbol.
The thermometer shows -12 °F
